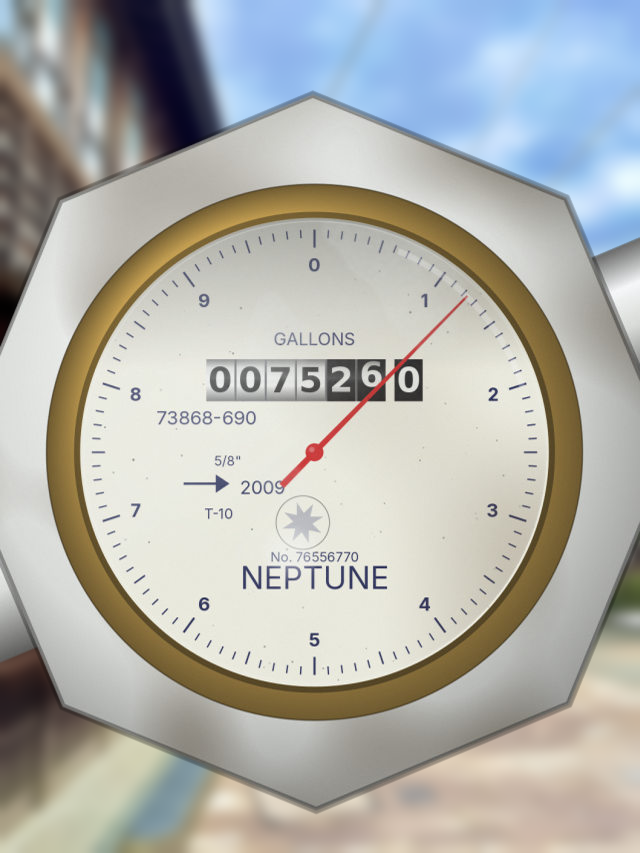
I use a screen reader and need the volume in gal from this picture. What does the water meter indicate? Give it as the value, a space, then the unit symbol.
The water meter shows 75261.2 gal
